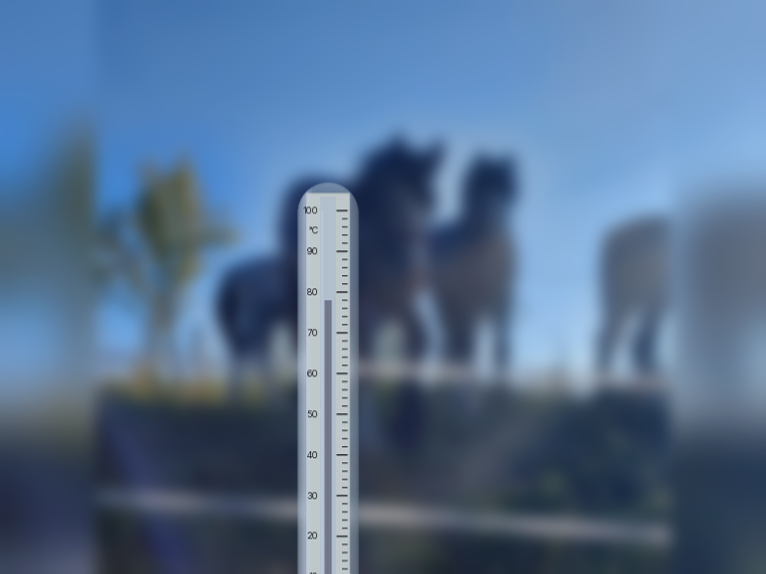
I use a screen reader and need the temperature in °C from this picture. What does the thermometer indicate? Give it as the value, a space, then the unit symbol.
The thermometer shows 78 °C
